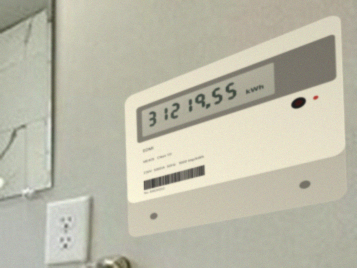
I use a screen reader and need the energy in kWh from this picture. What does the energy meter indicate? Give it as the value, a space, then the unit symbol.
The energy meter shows 31219.55 kWh
